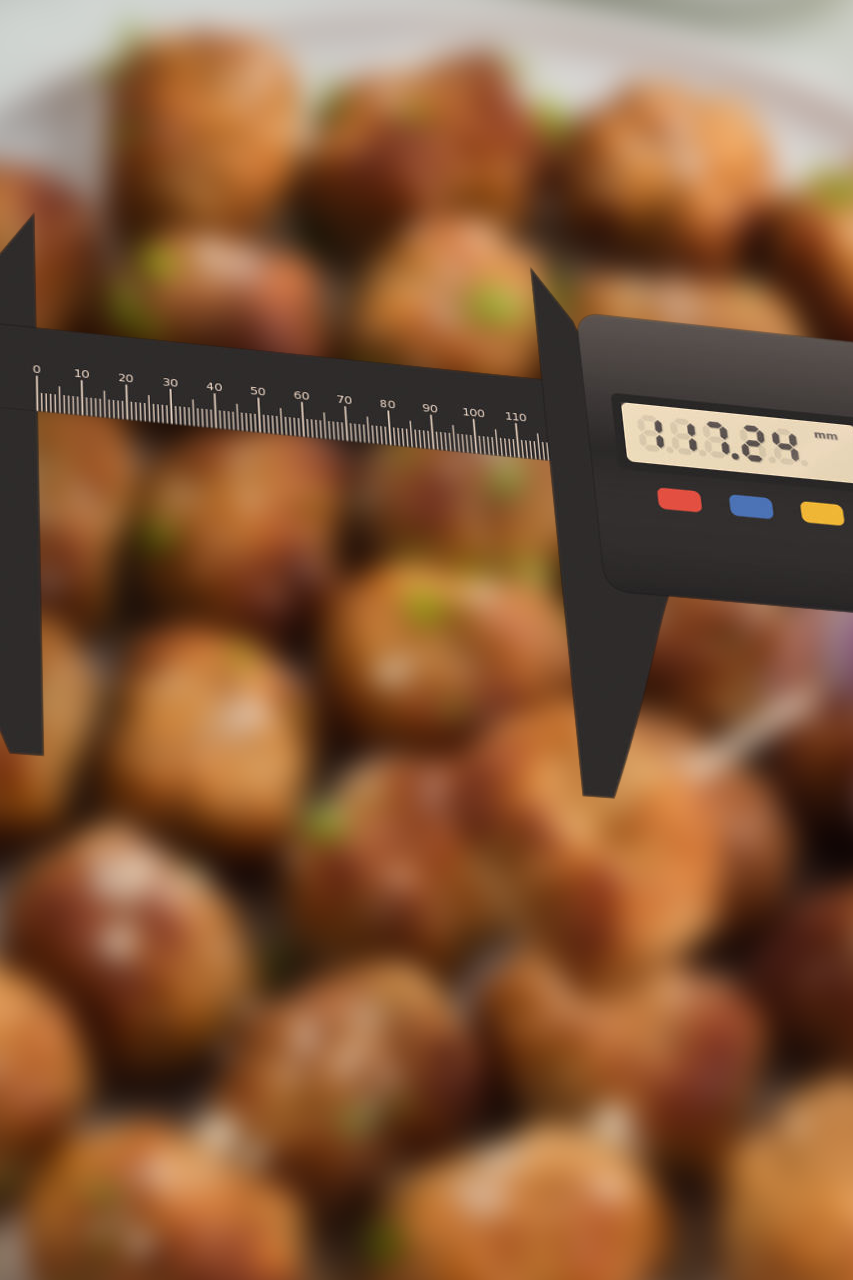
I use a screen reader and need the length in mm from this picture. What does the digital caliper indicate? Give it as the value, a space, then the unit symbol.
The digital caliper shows 117.24 mm
